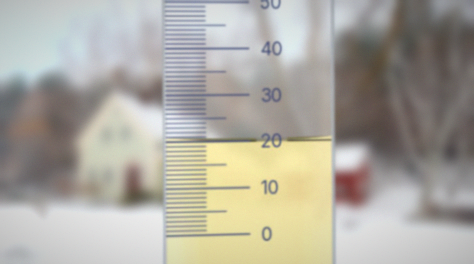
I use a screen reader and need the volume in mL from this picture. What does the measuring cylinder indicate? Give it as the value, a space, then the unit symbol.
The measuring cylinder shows 20 mL
